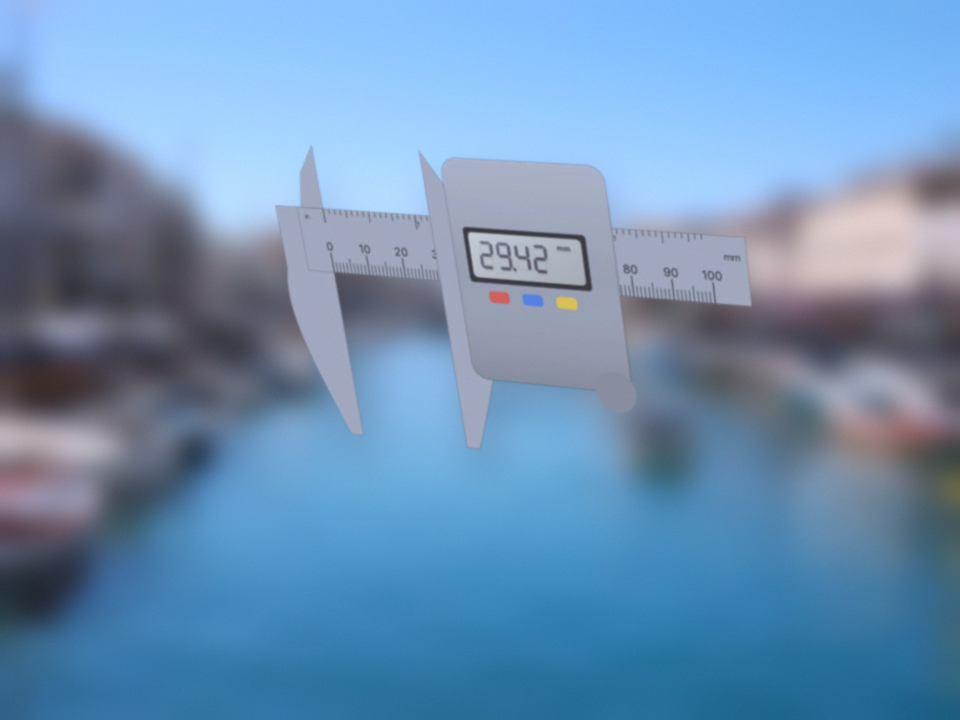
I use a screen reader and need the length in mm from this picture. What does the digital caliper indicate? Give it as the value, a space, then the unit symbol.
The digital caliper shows 29.42 mm
